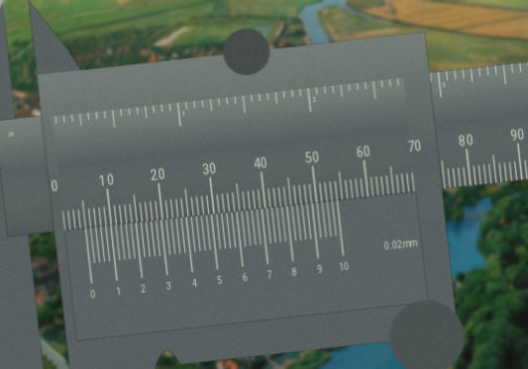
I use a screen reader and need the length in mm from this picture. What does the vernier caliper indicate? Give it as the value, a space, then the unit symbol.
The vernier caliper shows 5.0 mm
